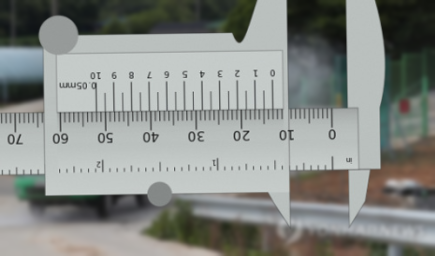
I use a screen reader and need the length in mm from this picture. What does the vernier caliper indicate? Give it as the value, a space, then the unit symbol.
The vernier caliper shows 13.0 mm
